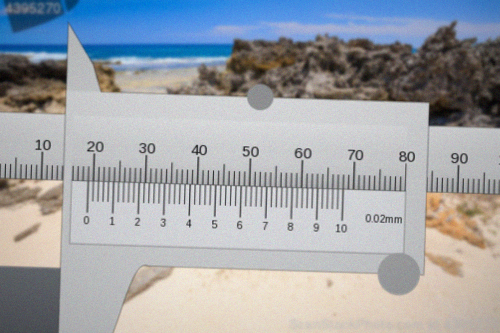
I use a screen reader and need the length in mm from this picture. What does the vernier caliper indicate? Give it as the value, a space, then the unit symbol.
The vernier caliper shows 19.0 mm
